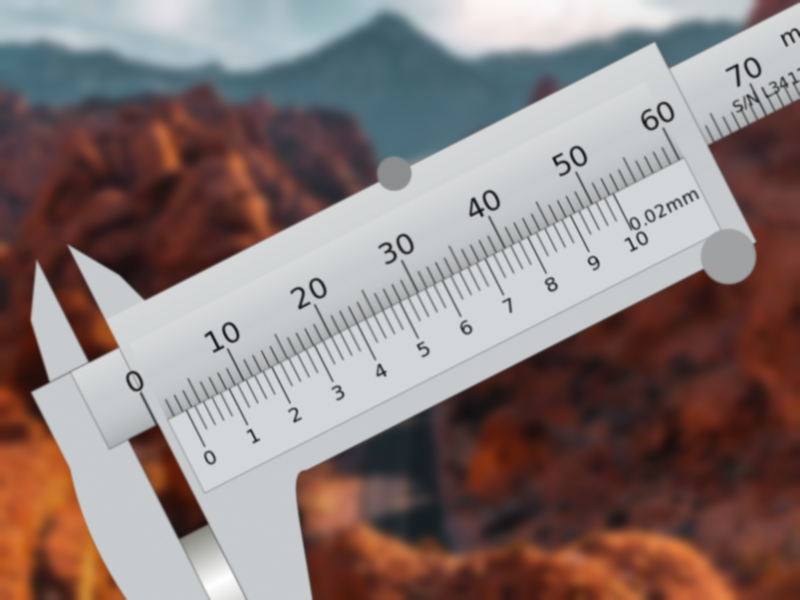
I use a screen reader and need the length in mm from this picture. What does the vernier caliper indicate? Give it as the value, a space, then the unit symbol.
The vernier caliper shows 3.4 mm
